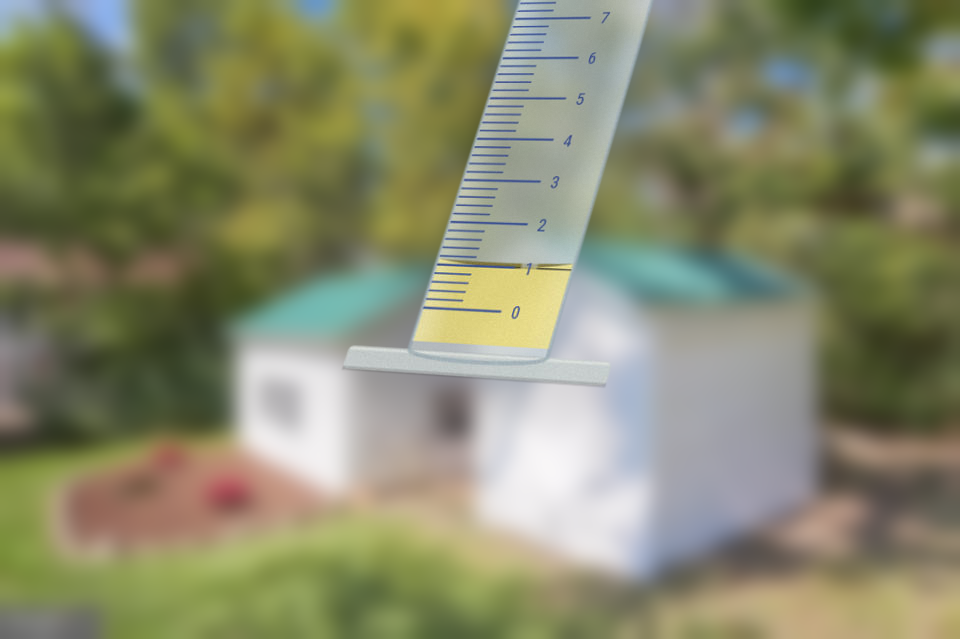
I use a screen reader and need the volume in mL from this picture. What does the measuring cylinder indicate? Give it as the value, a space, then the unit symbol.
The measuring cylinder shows 1 mL
